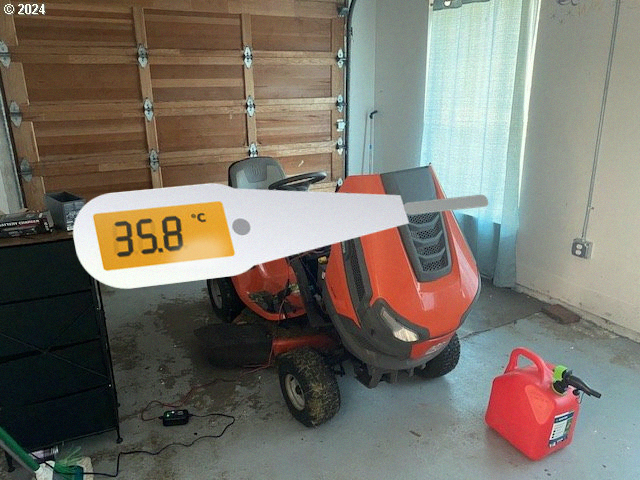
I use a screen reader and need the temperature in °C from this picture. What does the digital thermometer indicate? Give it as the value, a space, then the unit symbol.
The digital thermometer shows 35.8 °C
